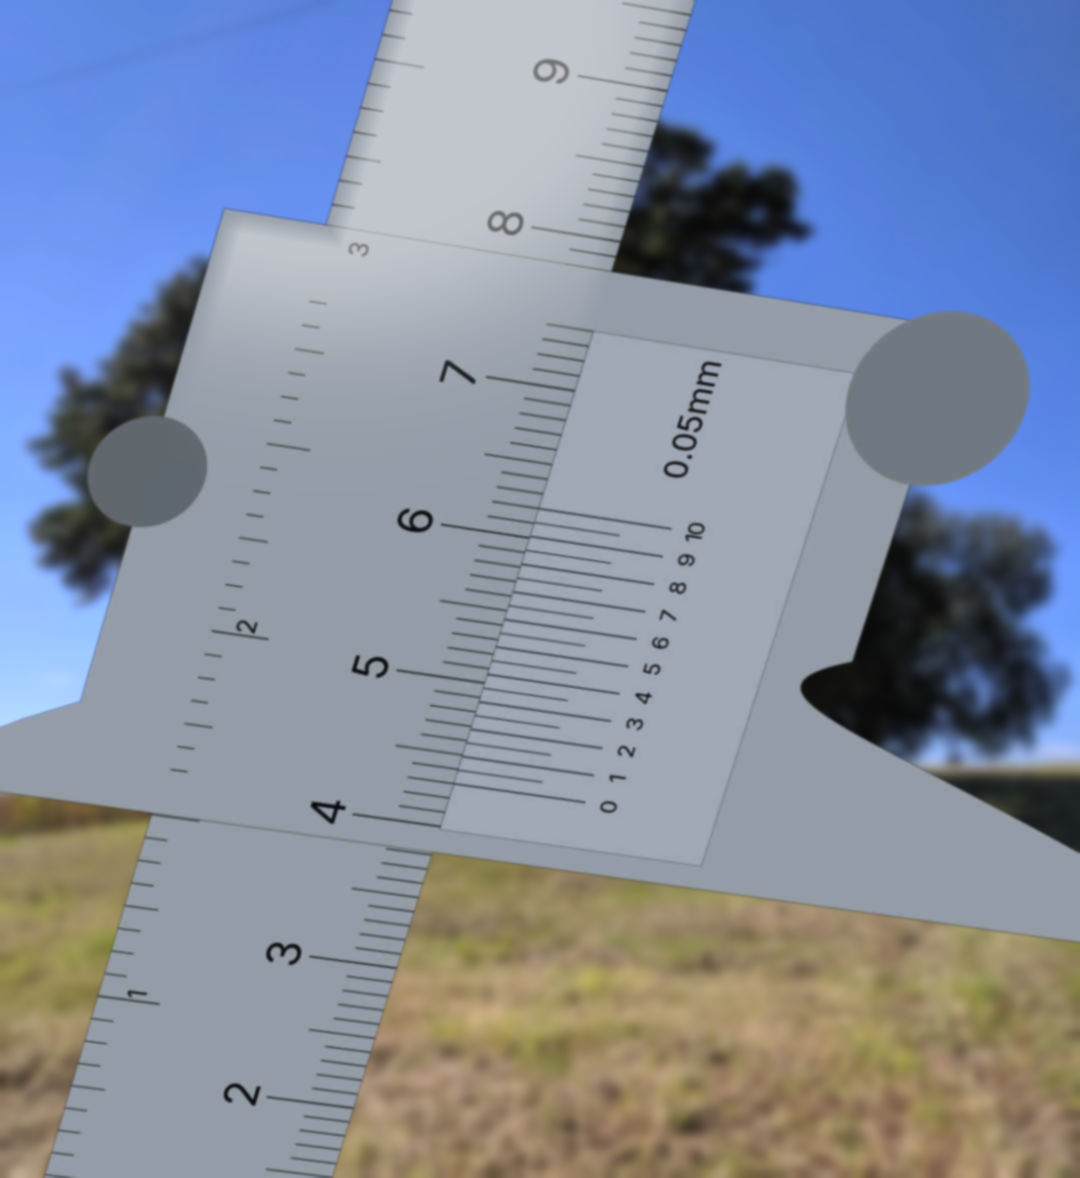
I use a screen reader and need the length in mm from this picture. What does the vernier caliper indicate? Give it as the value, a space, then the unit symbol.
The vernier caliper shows 43.0 mm
